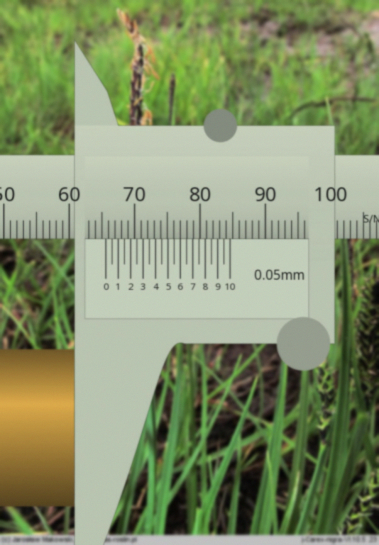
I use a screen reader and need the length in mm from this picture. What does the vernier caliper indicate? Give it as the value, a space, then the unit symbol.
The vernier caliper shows 65.6 mm
